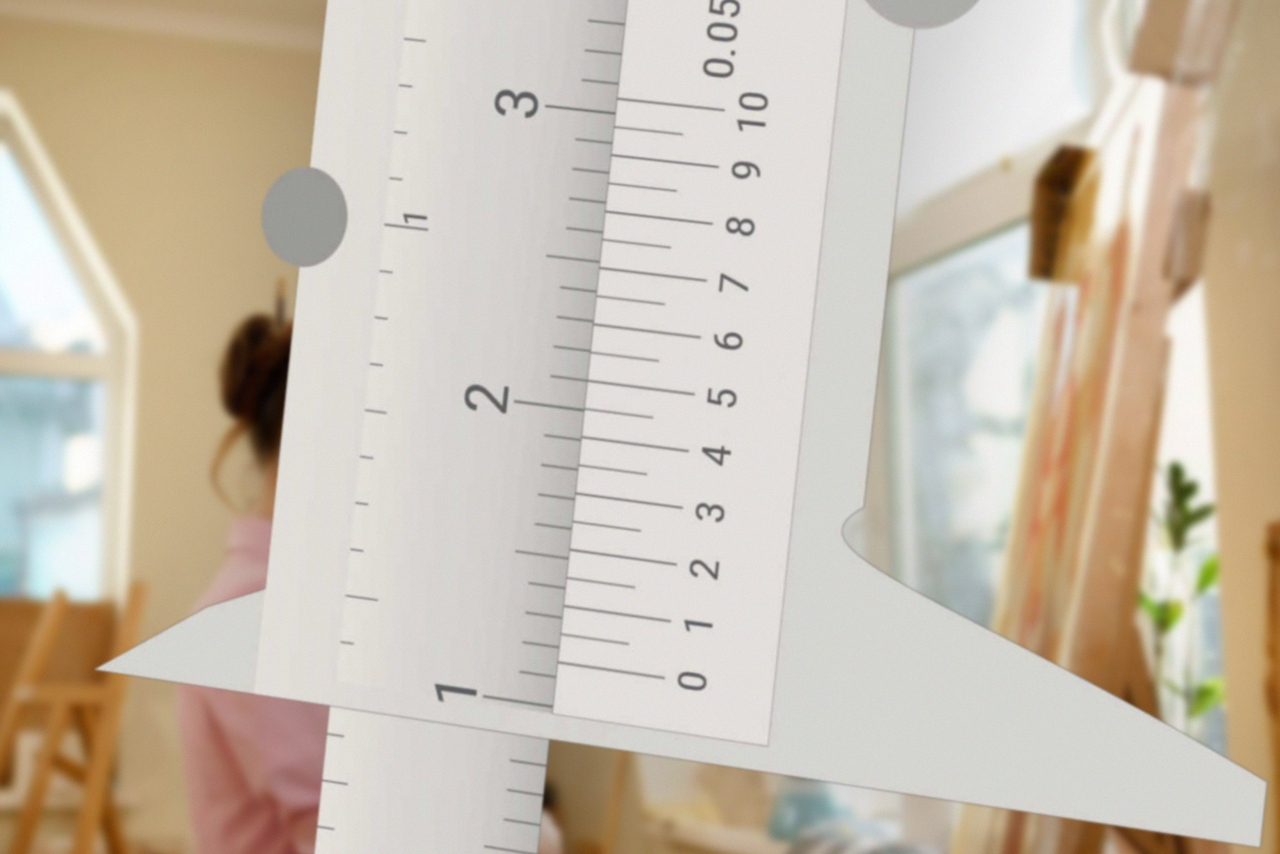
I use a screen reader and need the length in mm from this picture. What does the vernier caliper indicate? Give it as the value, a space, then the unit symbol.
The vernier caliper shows 11.50 mm
